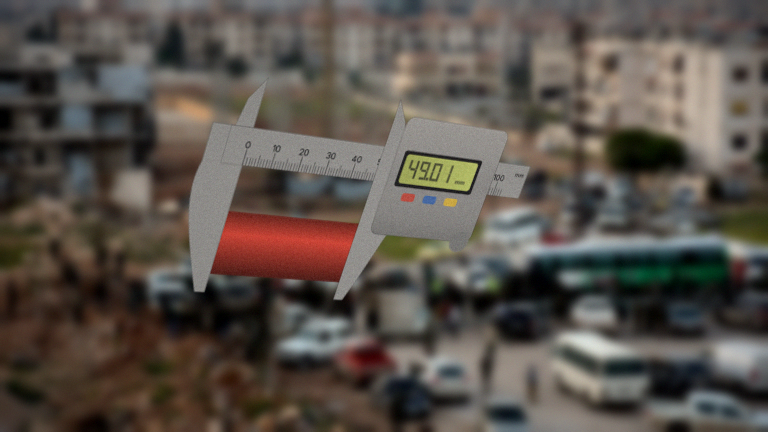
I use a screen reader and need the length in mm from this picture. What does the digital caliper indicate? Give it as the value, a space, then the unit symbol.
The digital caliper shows 49.01 mm
